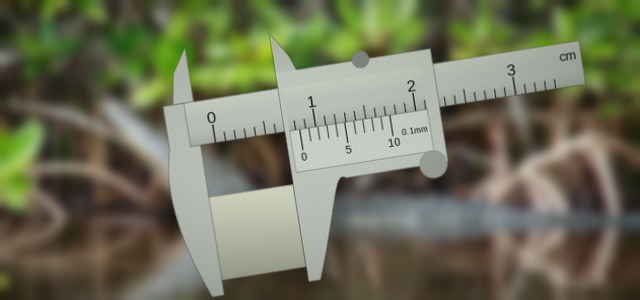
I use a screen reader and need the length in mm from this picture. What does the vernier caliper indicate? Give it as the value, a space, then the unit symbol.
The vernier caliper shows 8.4 mm
